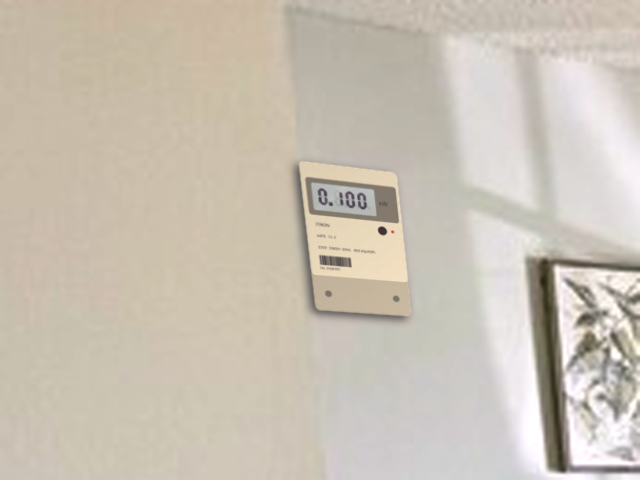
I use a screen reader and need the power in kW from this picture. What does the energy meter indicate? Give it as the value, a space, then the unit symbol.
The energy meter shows 0.100 kW
